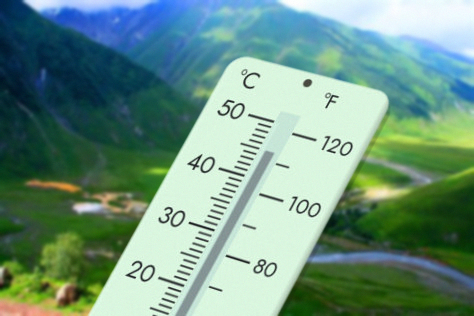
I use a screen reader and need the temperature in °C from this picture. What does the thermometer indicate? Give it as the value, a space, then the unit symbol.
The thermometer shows 45 °C
